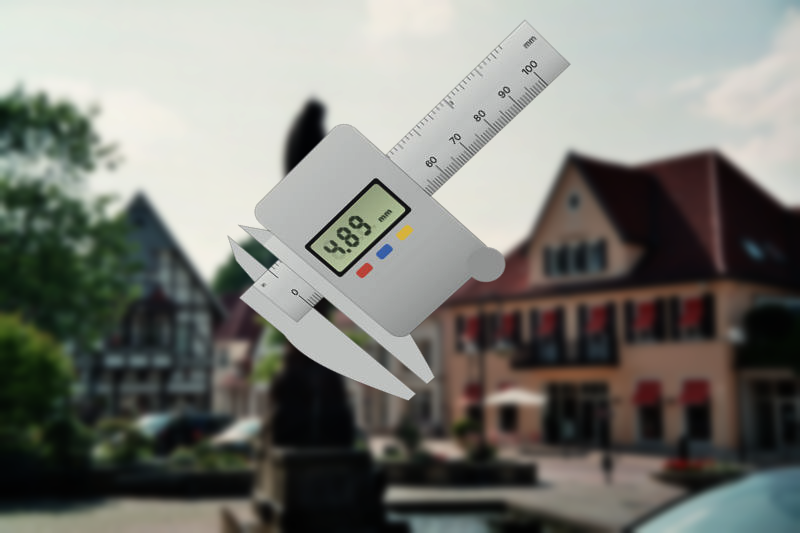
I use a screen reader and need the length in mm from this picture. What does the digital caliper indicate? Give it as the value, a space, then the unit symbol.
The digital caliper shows 4.89 mm
